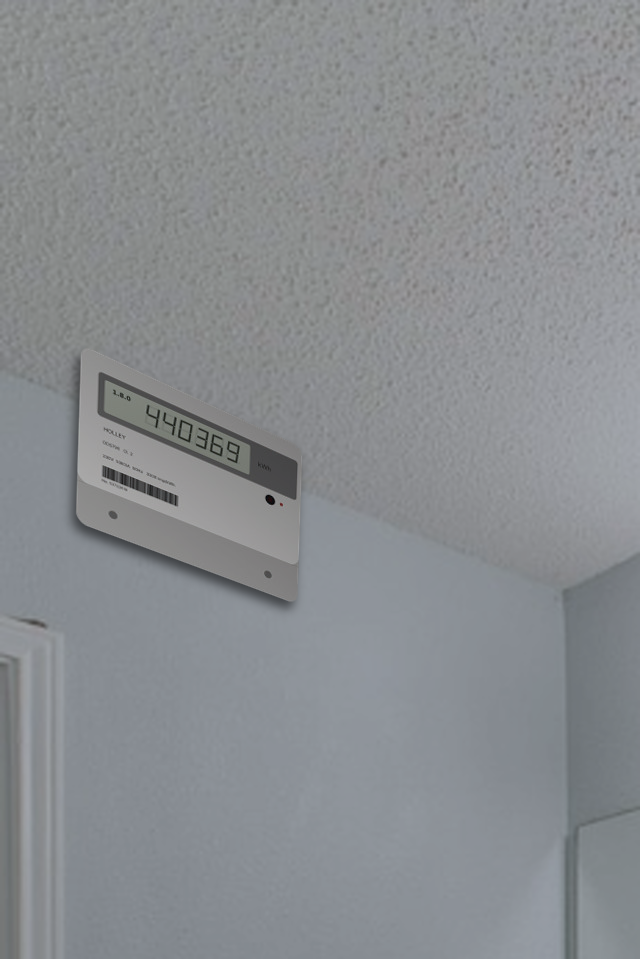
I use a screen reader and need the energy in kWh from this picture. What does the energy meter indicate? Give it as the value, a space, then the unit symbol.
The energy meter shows 440369 kWh
